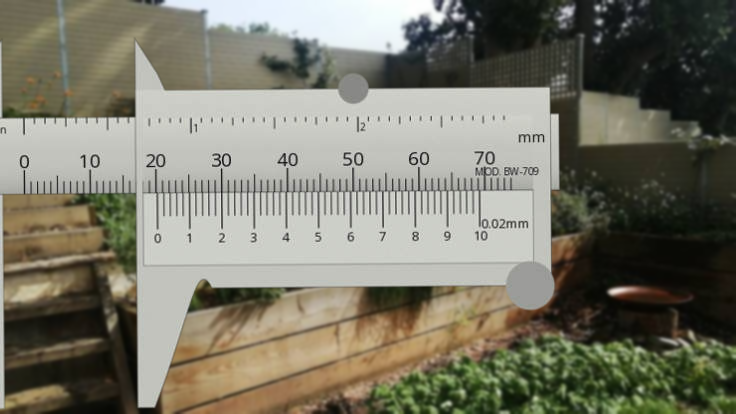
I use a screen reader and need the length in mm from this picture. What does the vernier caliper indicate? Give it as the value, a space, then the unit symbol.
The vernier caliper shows 20.2 mm
